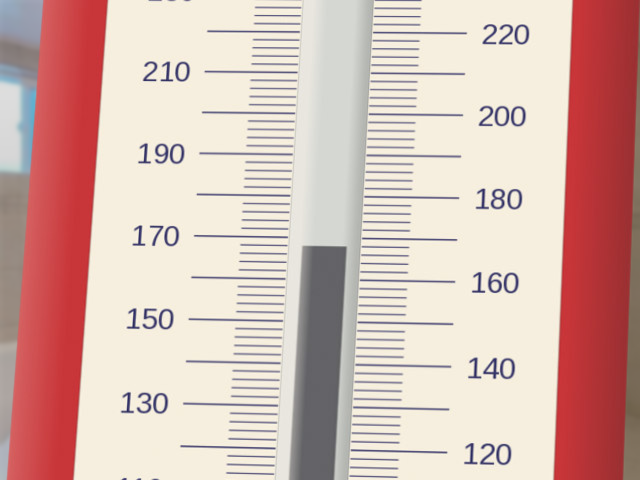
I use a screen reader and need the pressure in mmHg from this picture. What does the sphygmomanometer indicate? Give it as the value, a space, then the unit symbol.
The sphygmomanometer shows 168 mmHg
